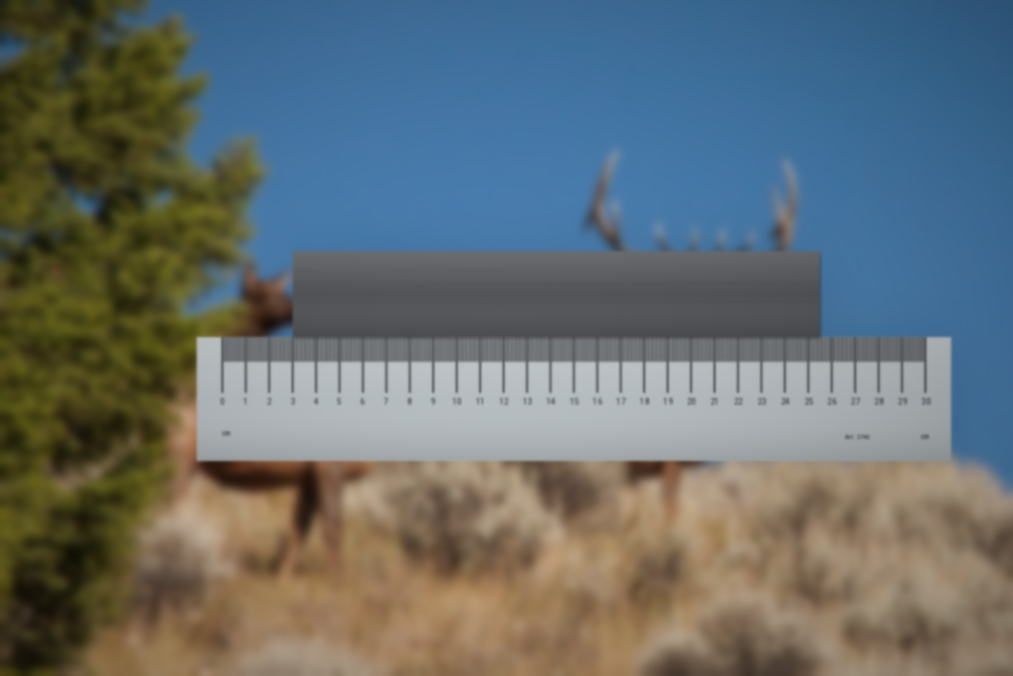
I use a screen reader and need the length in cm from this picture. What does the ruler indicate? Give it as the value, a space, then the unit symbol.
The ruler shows 22.5 cm
